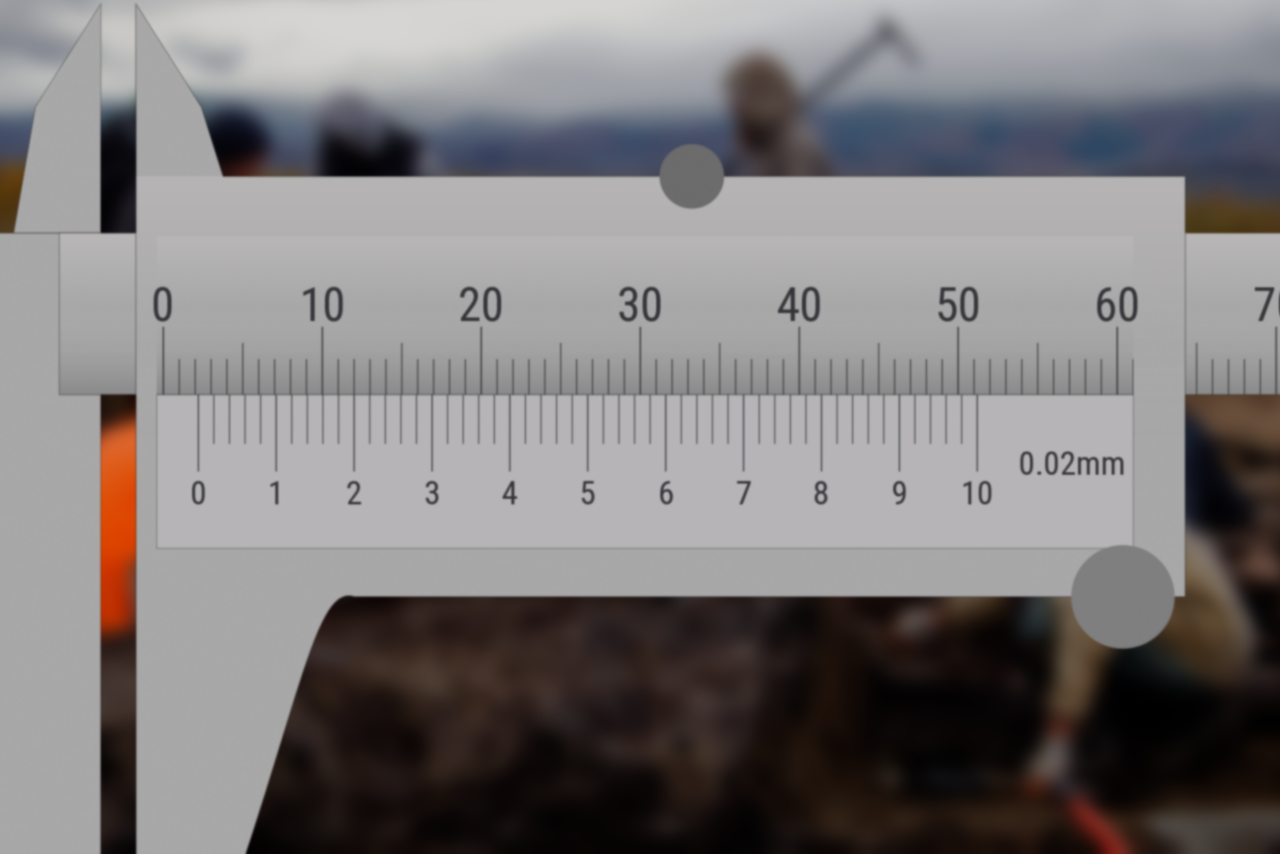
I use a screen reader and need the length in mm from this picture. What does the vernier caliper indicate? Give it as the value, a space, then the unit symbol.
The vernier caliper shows 2.2 mm
